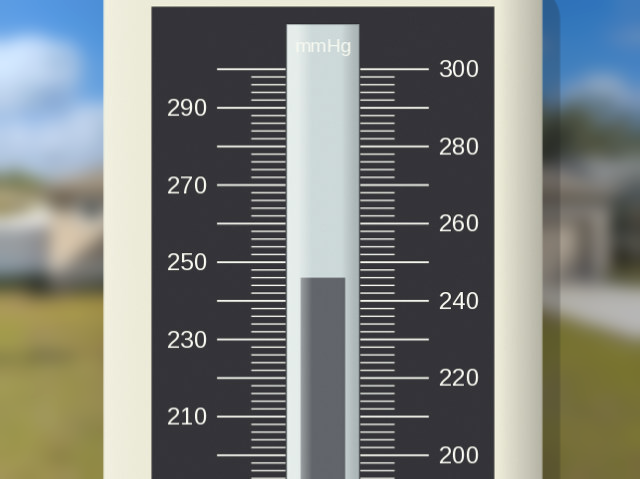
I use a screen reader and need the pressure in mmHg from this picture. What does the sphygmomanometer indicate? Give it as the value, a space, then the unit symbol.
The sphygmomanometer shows 246 mmHg
